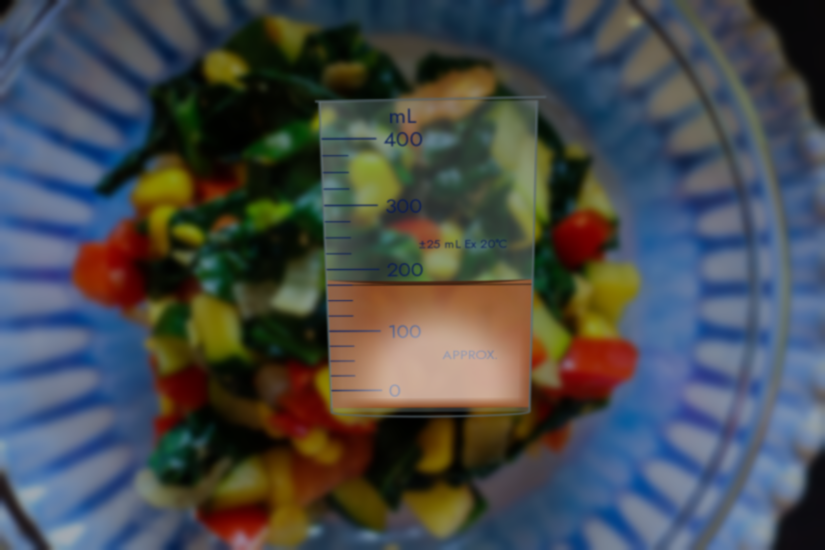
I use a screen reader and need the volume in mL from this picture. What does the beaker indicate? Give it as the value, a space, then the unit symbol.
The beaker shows 175 mL
